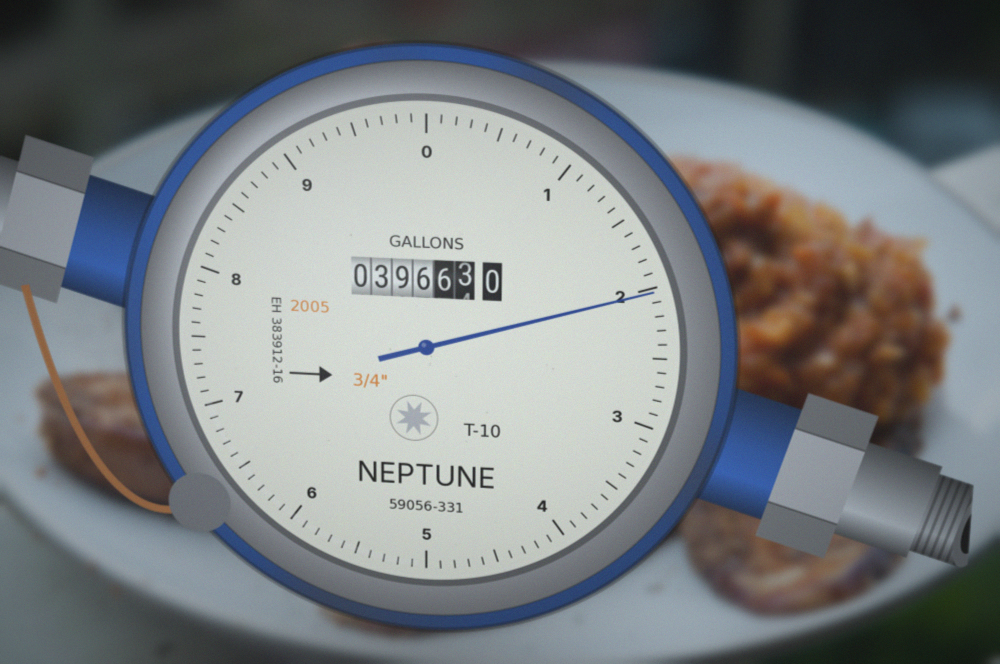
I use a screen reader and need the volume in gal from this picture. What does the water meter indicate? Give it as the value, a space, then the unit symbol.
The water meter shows 396632.0 gal
